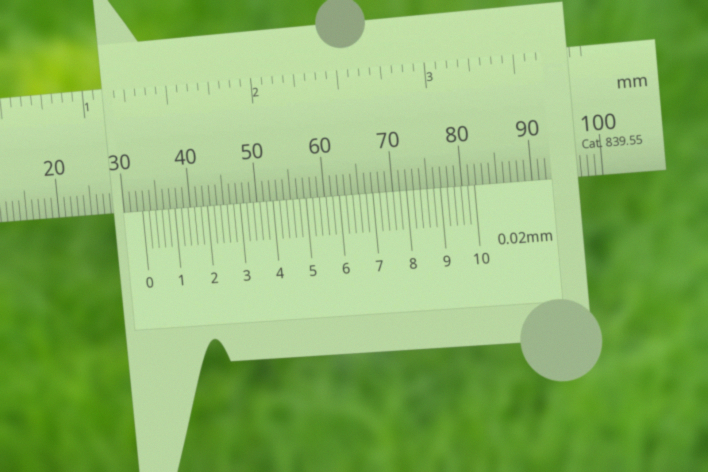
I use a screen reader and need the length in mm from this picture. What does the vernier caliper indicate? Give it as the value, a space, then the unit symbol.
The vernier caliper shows 32.8 mm
